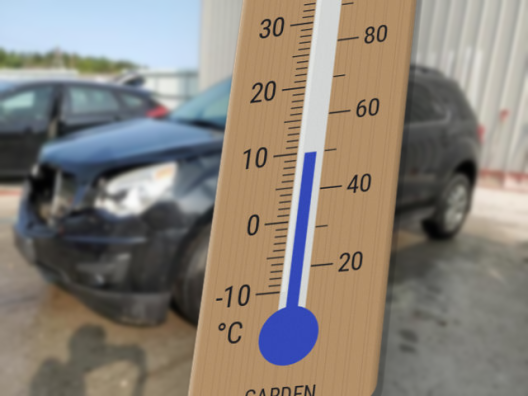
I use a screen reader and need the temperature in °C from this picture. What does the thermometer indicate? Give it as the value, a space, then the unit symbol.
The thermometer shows 10 °C
